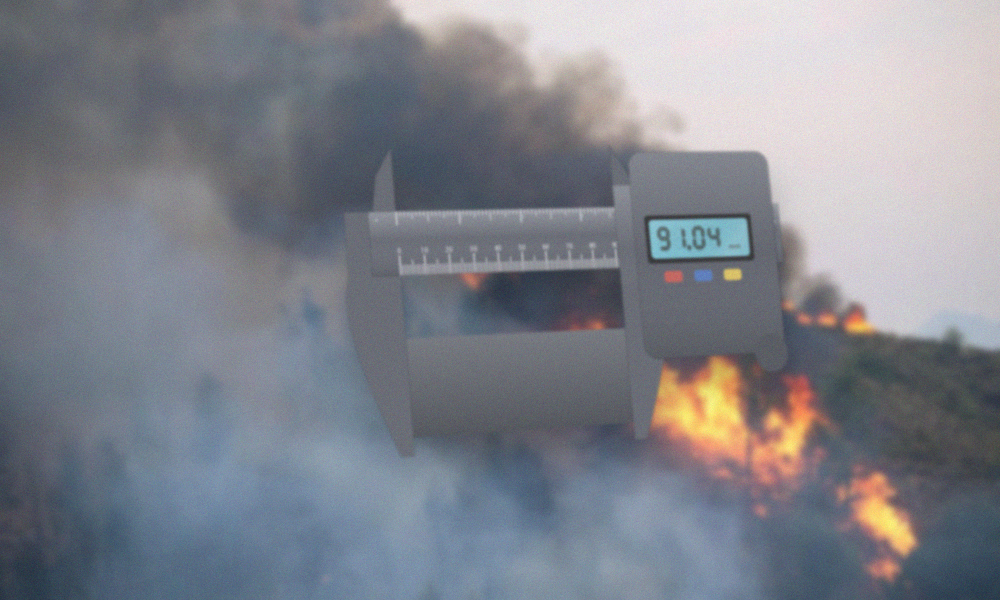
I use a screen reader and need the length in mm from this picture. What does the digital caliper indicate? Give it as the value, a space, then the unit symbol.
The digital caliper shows 91.04 mm
